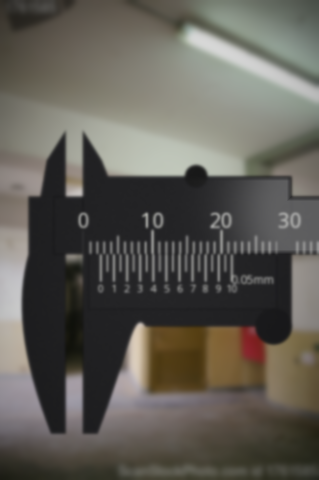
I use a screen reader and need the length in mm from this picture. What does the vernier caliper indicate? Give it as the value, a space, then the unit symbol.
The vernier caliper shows 2.5 mm
